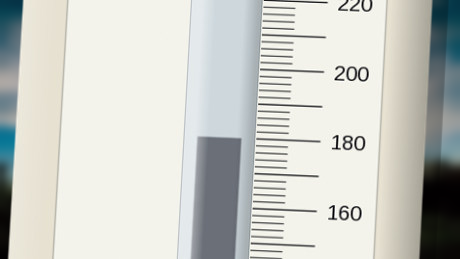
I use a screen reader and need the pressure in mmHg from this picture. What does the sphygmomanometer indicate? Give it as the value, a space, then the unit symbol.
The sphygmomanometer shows 180 mmHg
